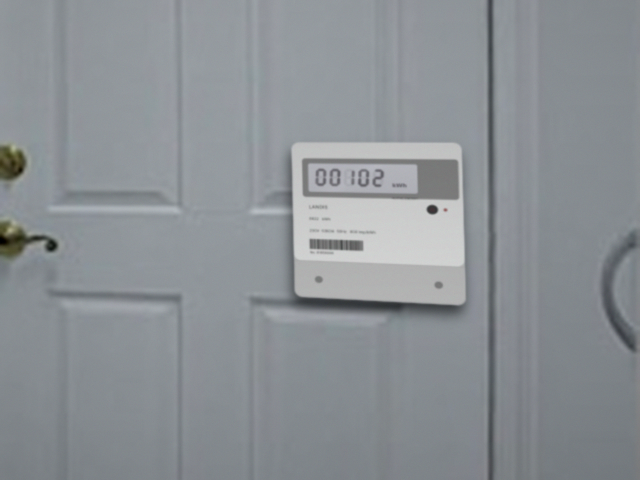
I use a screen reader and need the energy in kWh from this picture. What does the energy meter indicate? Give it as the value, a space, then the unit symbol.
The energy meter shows 102 kWh
